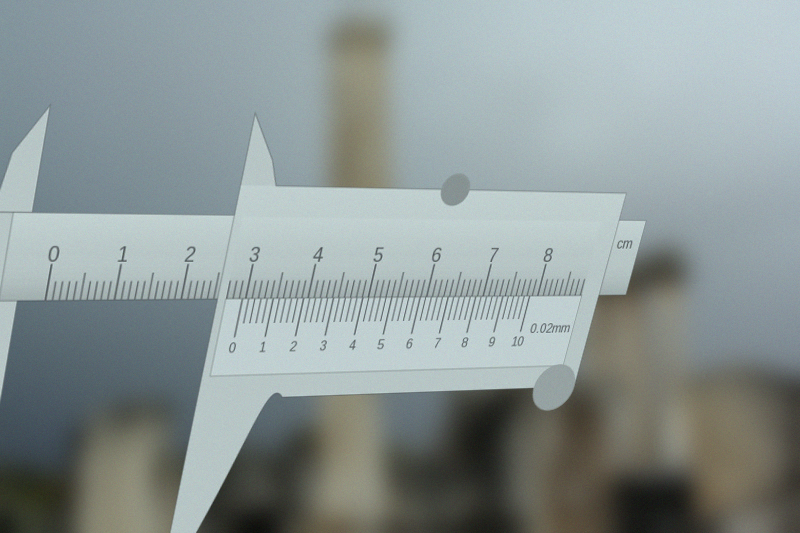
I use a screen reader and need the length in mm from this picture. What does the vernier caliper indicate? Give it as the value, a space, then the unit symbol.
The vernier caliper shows 29.5 mm
